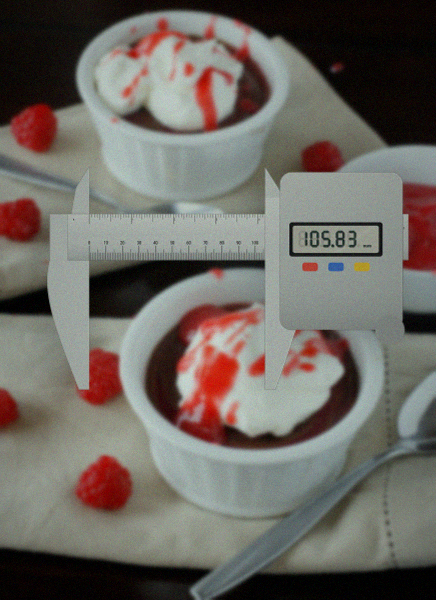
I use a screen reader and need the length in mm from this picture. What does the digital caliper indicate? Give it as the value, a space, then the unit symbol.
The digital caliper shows 105.83 mm
